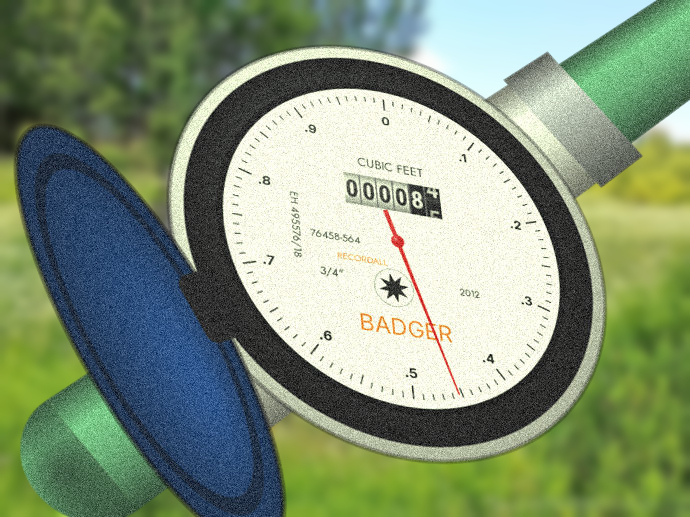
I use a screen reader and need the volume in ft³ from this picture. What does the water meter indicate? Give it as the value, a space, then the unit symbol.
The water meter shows 84.45 ft³
